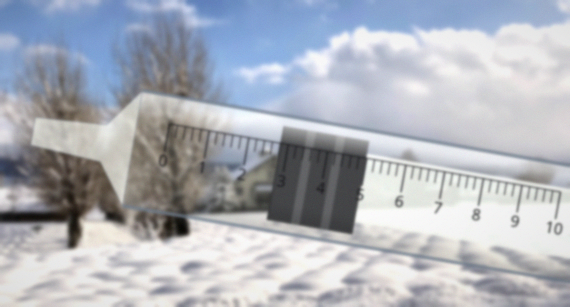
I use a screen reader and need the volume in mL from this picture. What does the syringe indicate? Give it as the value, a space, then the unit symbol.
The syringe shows 2.8 mL
